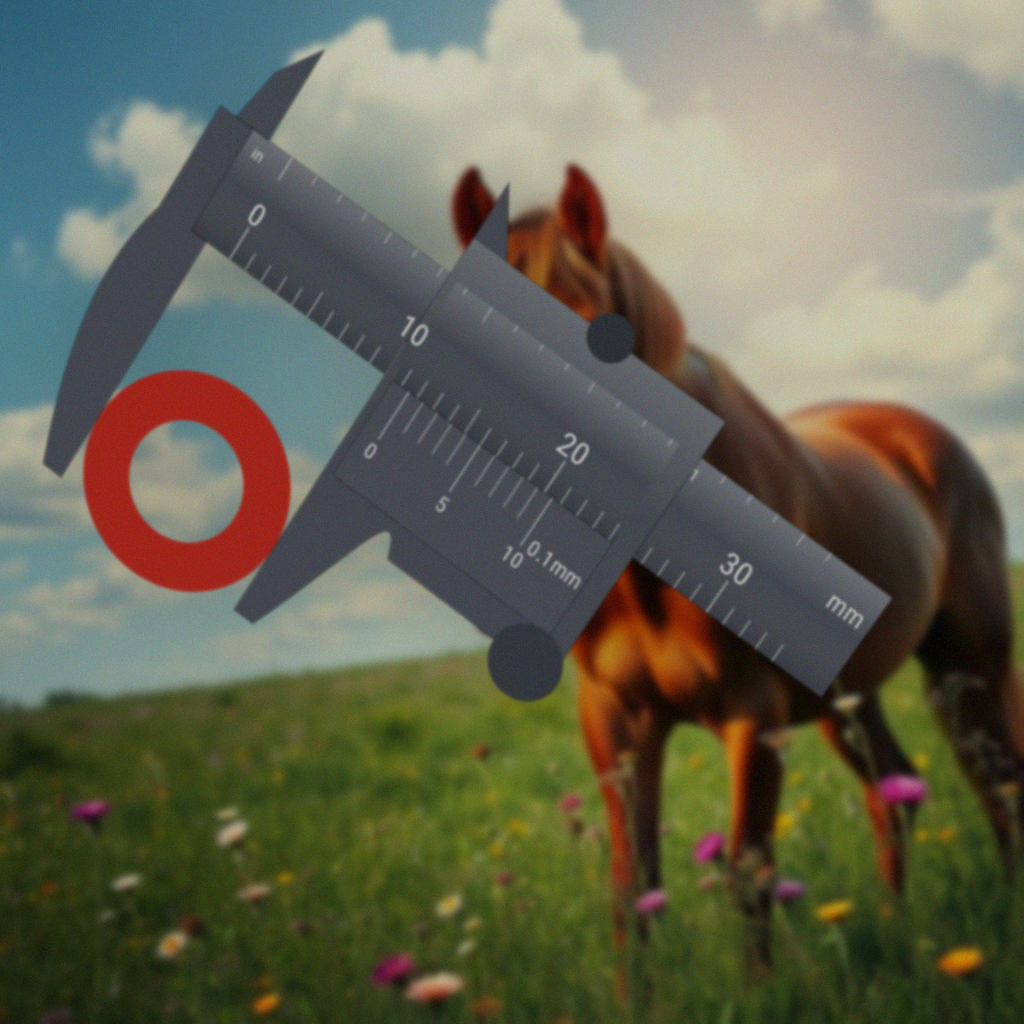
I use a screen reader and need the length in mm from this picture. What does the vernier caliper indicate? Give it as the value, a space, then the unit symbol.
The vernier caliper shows 11.5 mm
